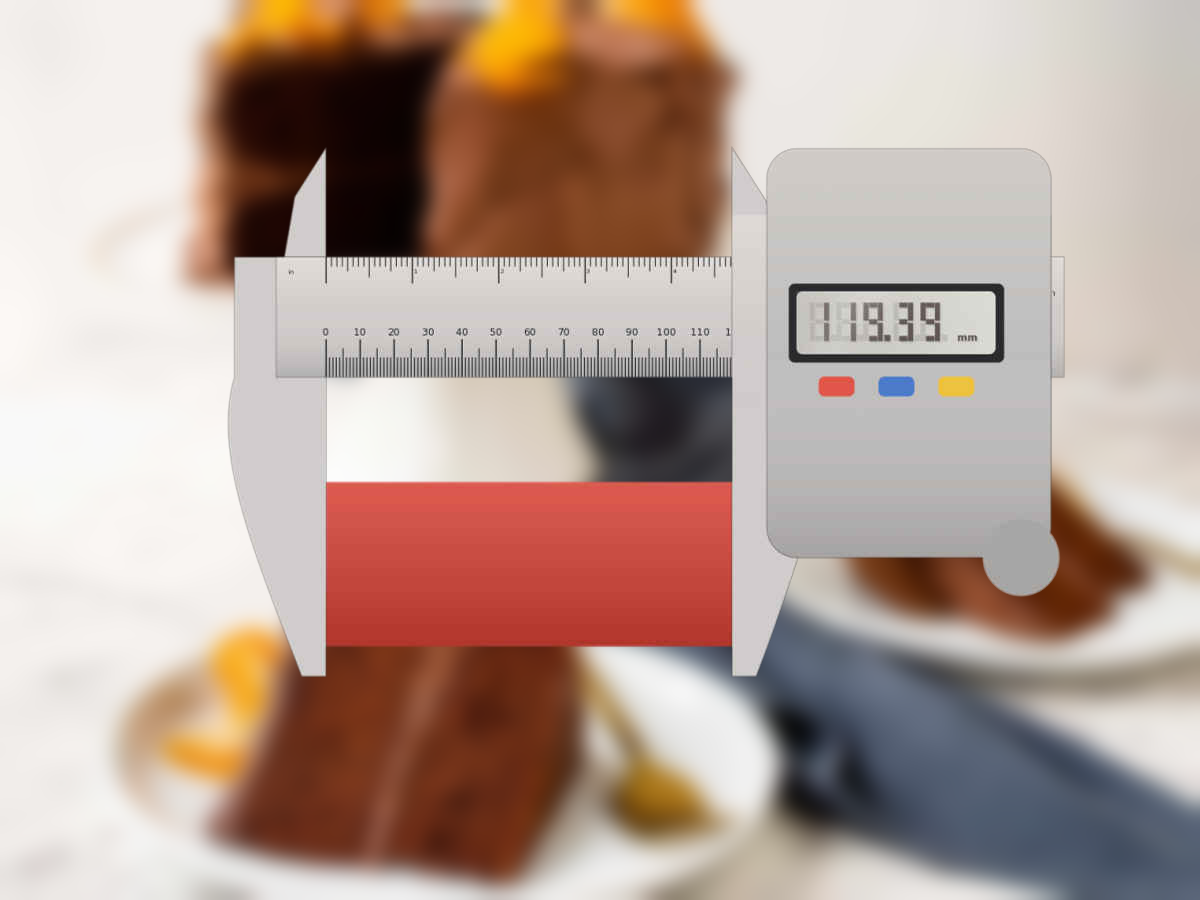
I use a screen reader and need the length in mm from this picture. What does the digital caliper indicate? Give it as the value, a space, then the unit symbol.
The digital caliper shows 119.39 mm
